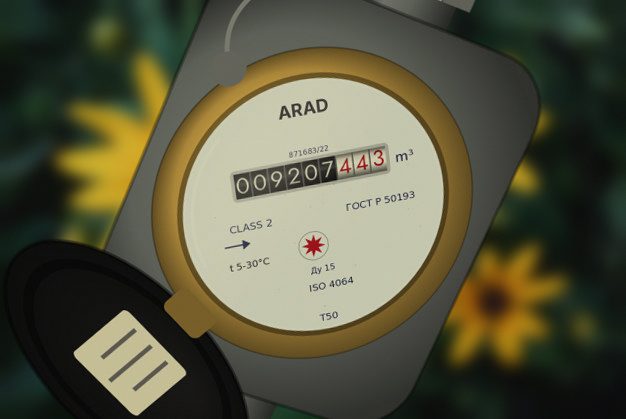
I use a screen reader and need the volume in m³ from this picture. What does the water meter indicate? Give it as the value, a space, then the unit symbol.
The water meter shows 9207.443 m³
